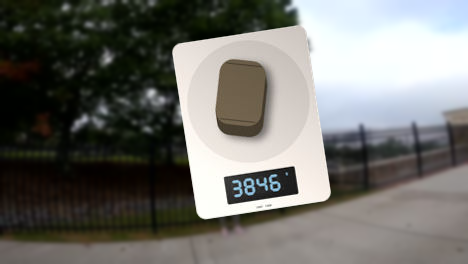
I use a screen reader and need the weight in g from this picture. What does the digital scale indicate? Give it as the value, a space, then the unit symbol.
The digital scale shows 3846 g
